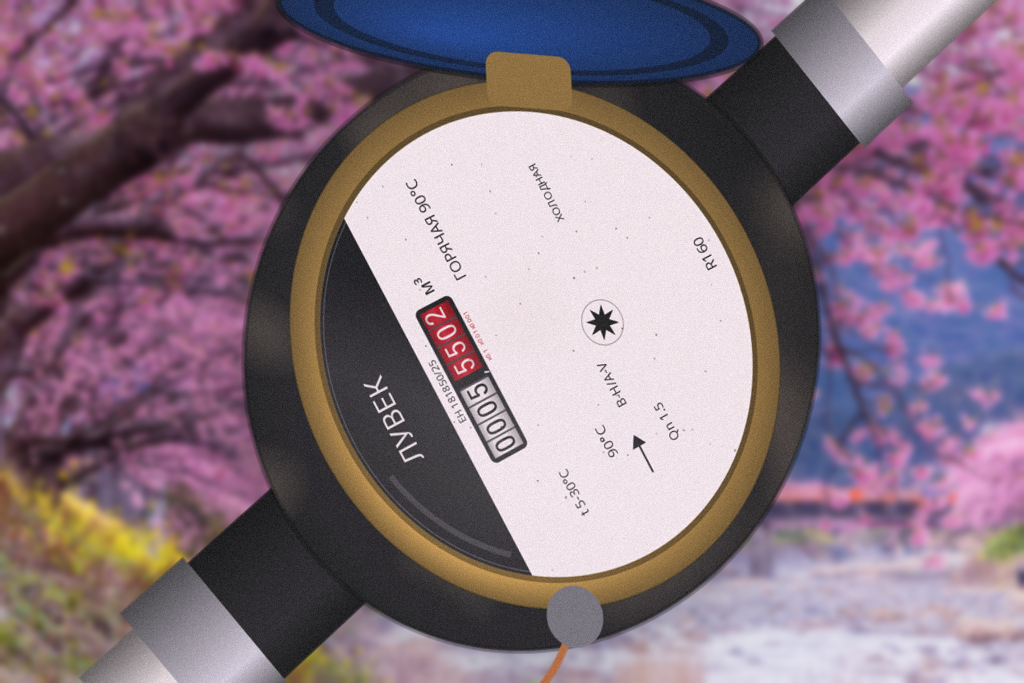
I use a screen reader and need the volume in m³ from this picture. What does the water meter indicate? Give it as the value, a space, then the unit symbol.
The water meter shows 5.5502 m³
